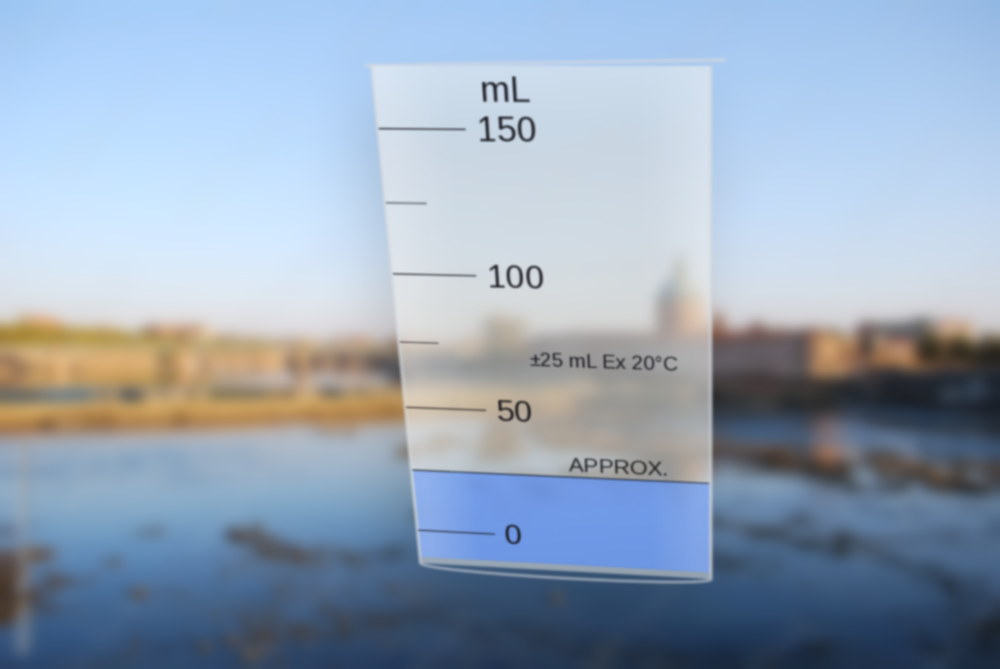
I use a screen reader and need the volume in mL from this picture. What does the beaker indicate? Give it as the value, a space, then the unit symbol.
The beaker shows 25 mL
